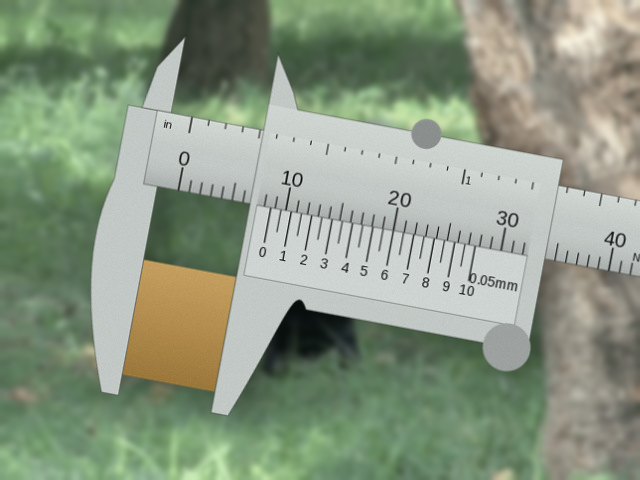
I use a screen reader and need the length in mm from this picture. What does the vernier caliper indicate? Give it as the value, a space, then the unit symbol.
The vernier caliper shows 8.6 mm
